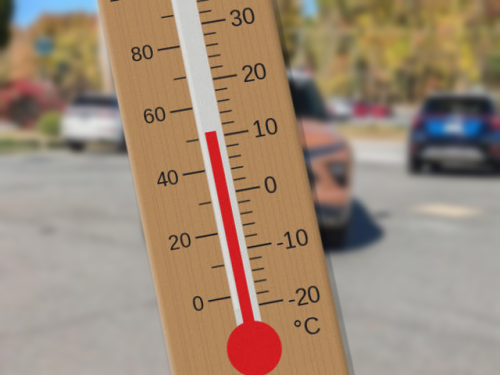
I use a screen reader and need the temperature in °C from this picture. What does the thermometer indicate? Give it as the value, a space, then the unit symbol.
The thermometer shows 11 °C
